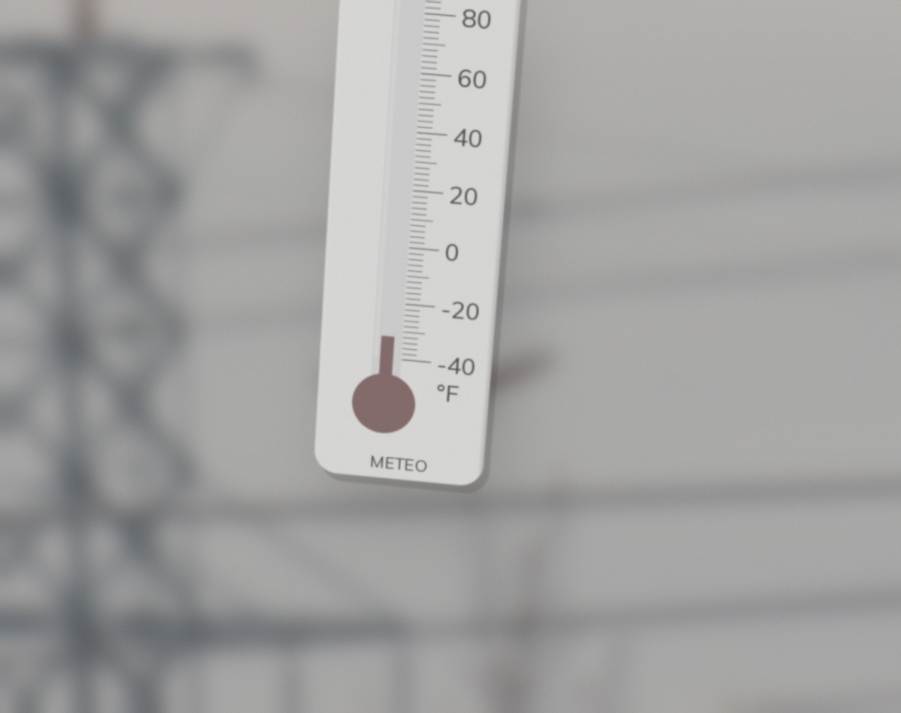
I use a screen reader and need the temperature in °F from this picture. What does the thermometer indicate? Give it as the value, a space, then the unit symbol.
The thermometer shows -32 °F
